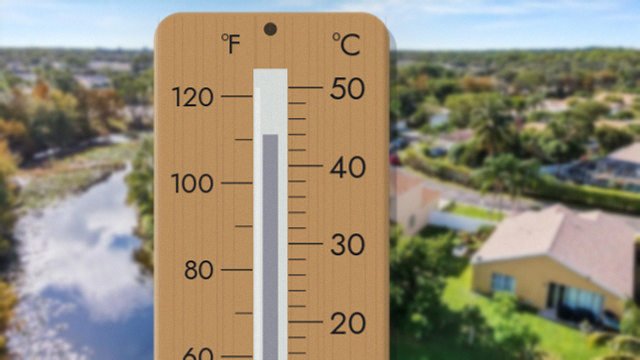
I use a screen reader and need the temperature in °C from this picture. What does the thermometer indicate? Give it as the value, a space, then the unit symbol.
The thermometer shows 44 °C
